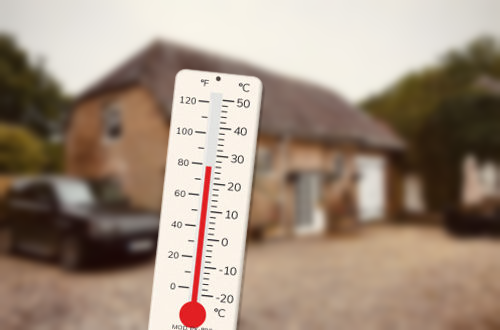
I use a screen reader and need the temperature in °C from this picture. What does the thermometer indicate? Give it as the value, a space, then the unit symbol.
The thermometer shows 26 °C
